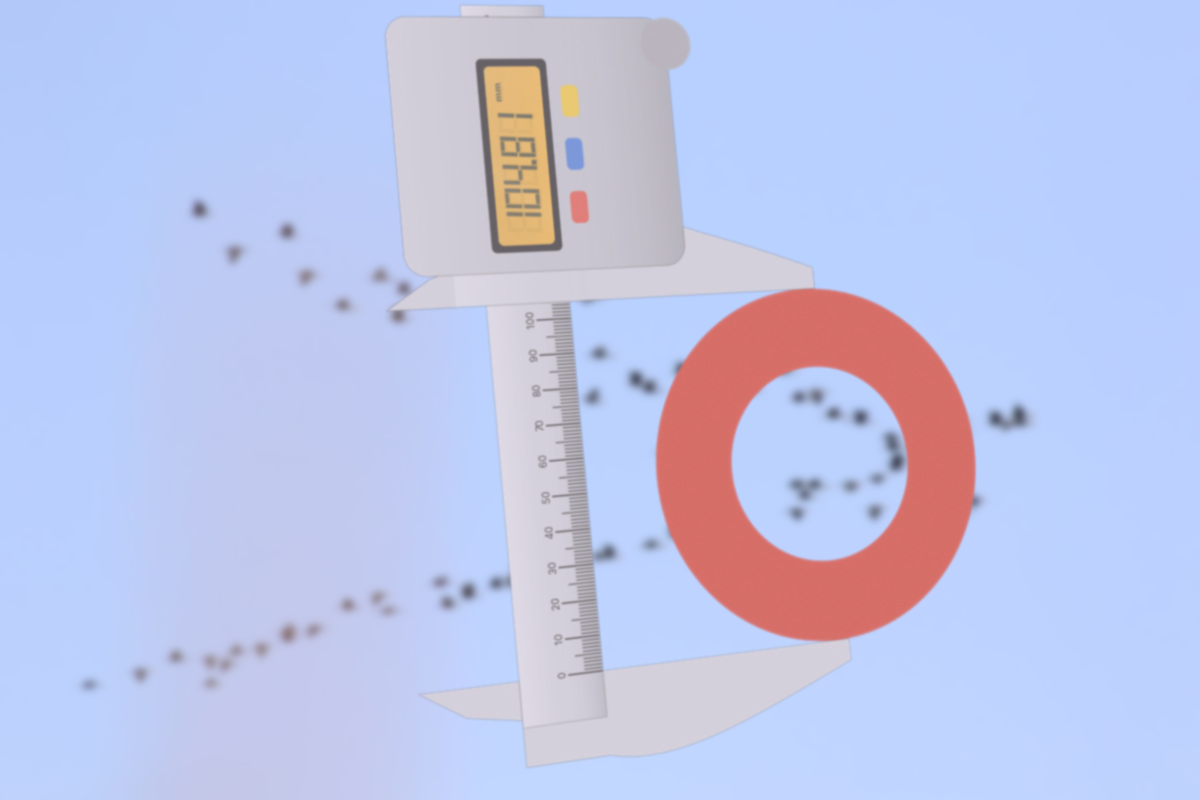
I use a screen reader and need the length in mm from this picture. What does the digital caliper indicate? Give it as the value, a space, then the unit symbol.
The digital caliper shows 104.81 mm
